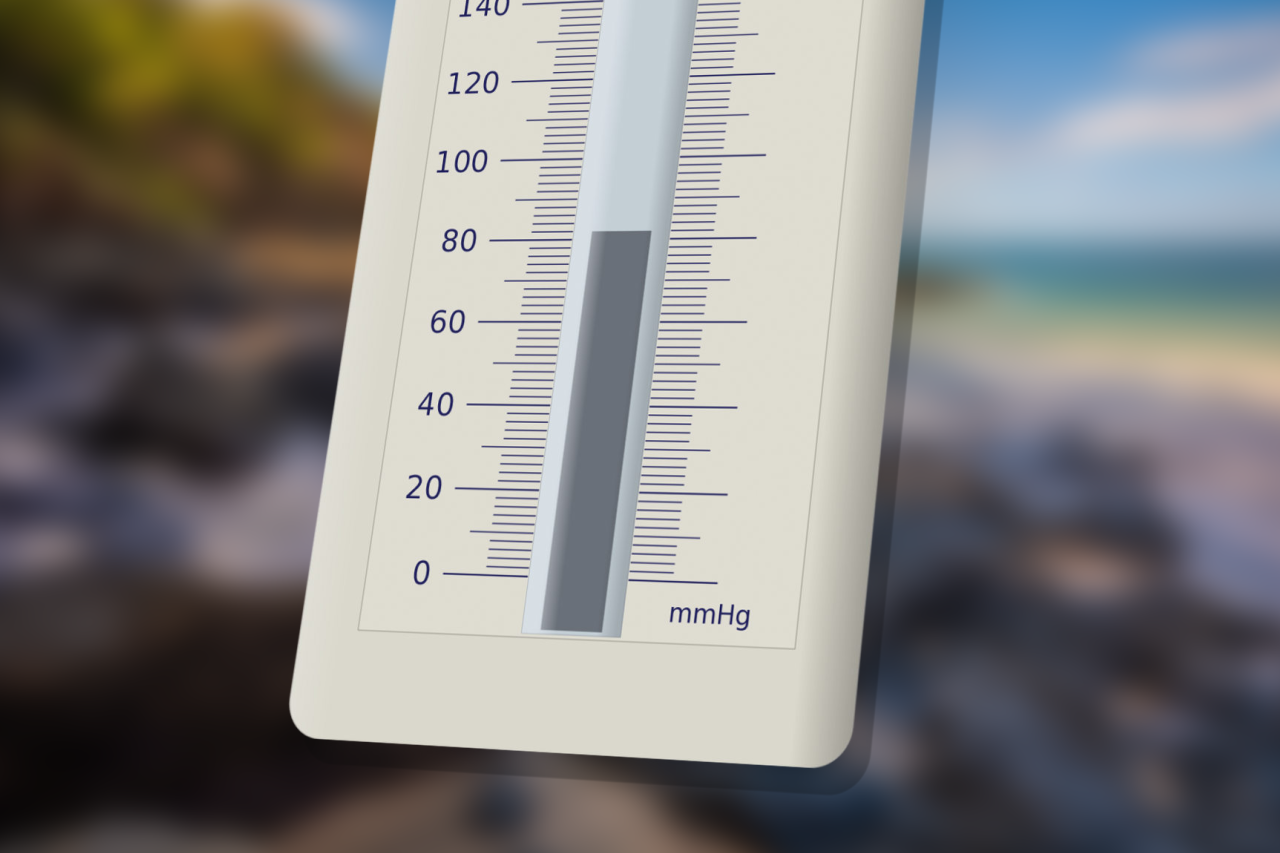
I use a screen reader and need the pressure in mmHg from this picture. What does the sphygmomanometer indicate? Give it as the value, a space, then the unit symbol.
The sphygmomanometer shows 82 mmHg
